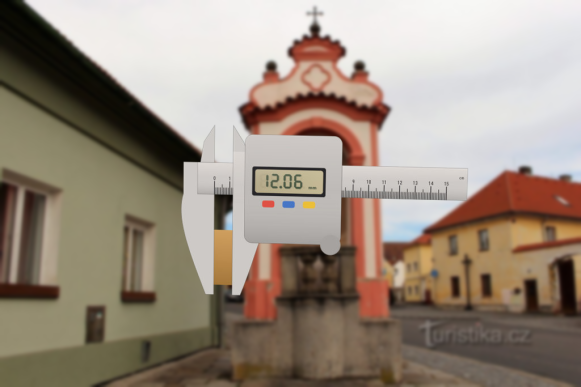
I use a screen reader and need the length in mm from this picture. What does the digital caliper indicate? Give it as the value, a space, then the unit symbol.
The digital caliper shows 12.06 mm
